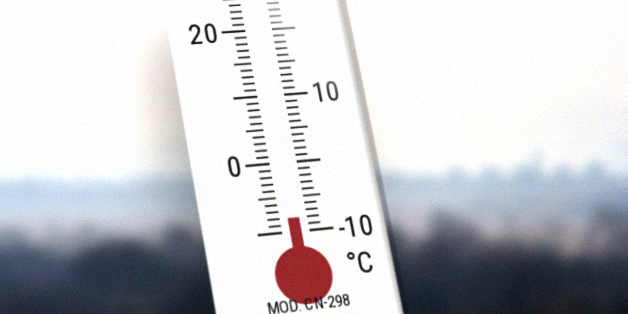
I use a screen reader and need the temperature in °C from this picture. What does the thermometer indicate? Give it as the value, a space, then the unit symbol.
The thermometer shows -8 °C
